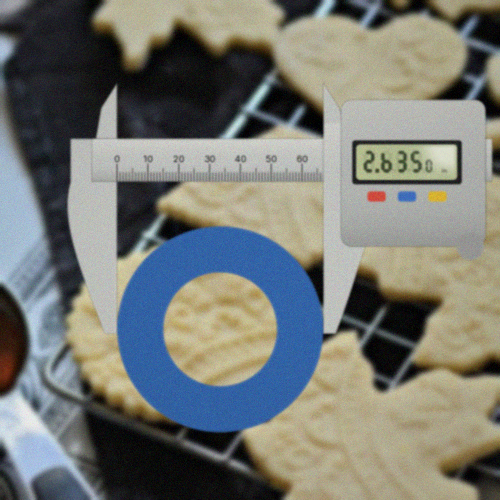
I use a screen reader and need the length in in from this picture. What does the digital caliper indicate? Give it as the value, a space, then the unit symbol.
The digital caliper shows 2.6350 in
